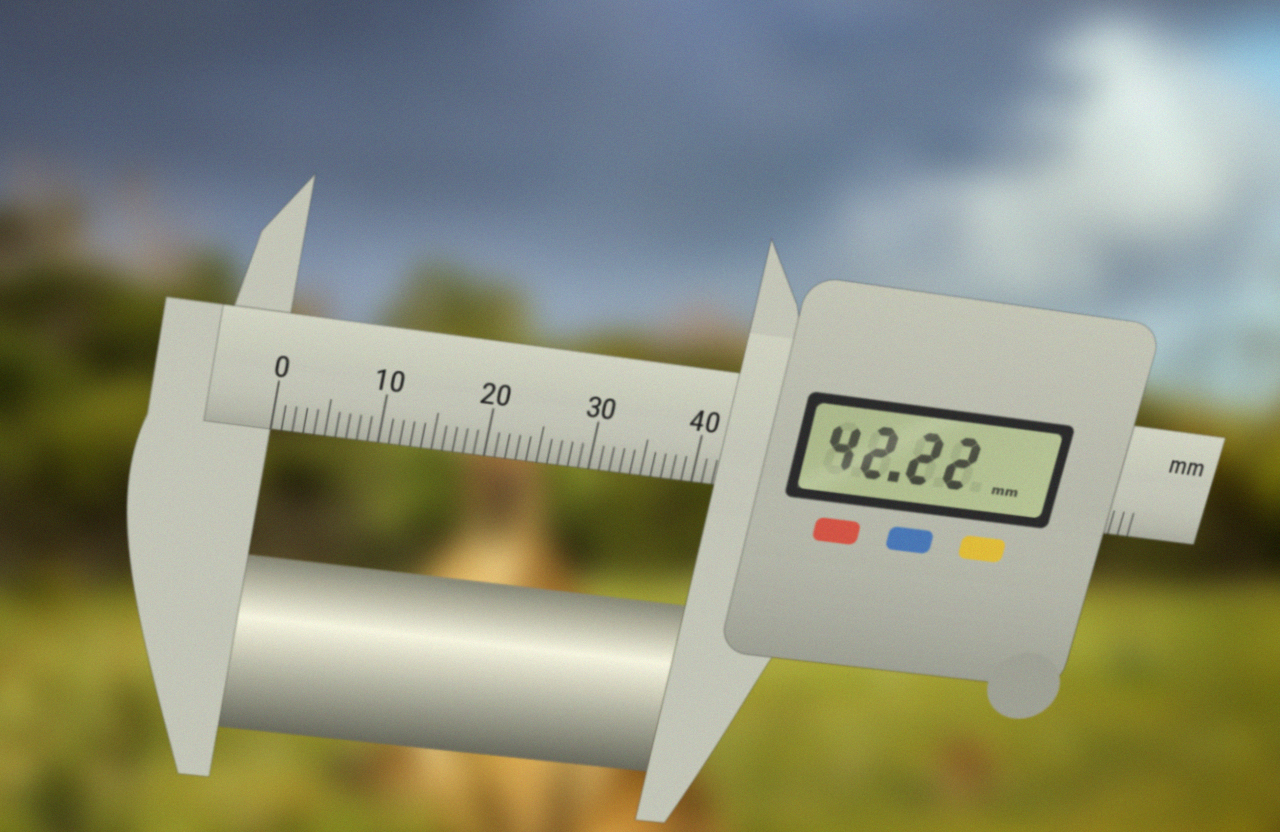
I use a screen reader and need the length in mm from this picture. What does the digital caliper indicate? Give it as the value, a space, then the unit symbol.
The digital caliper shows 42.22 mm
